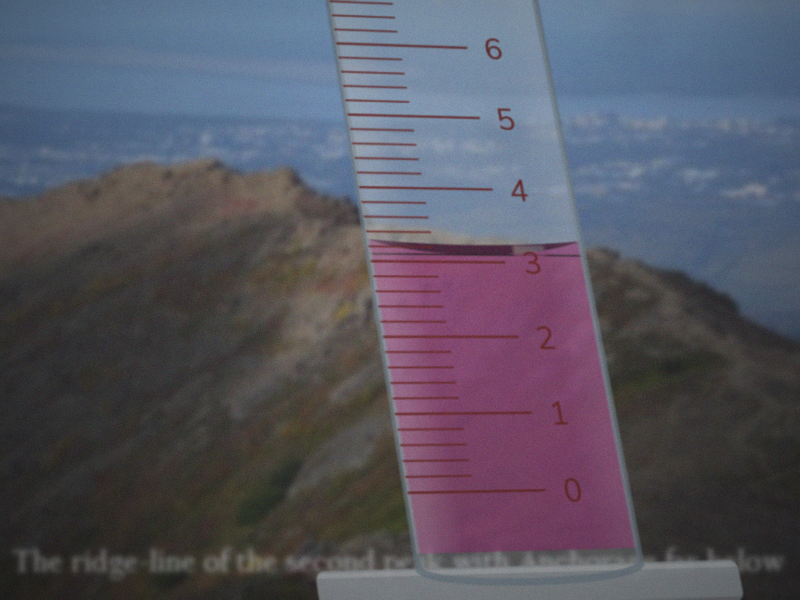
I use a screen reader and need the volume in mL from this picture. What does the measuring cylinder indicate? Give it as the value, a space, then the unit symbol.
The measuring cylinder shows 3.1 mL
